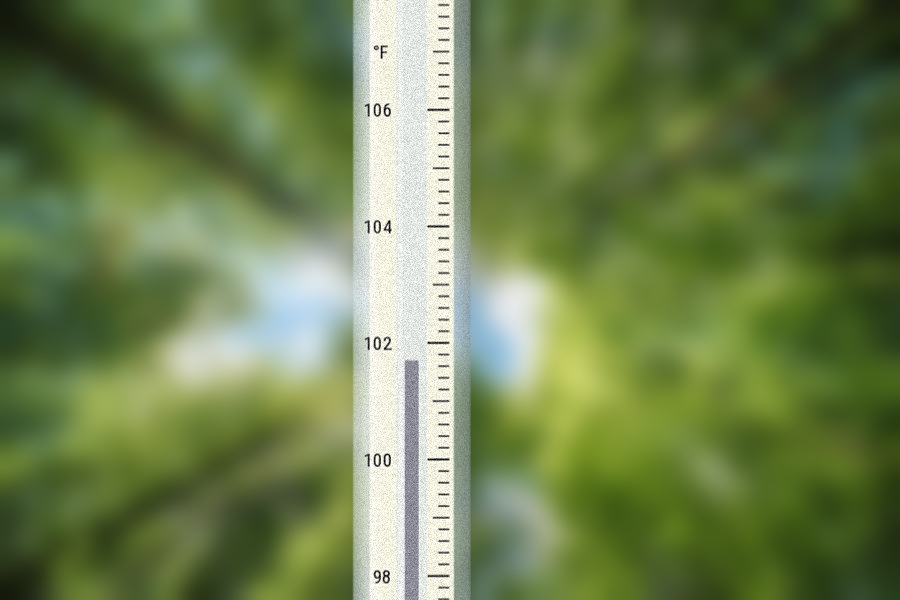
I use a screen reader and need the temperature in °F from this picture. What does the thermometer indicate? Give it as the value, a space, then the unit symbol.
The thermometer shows 101.7 °F
